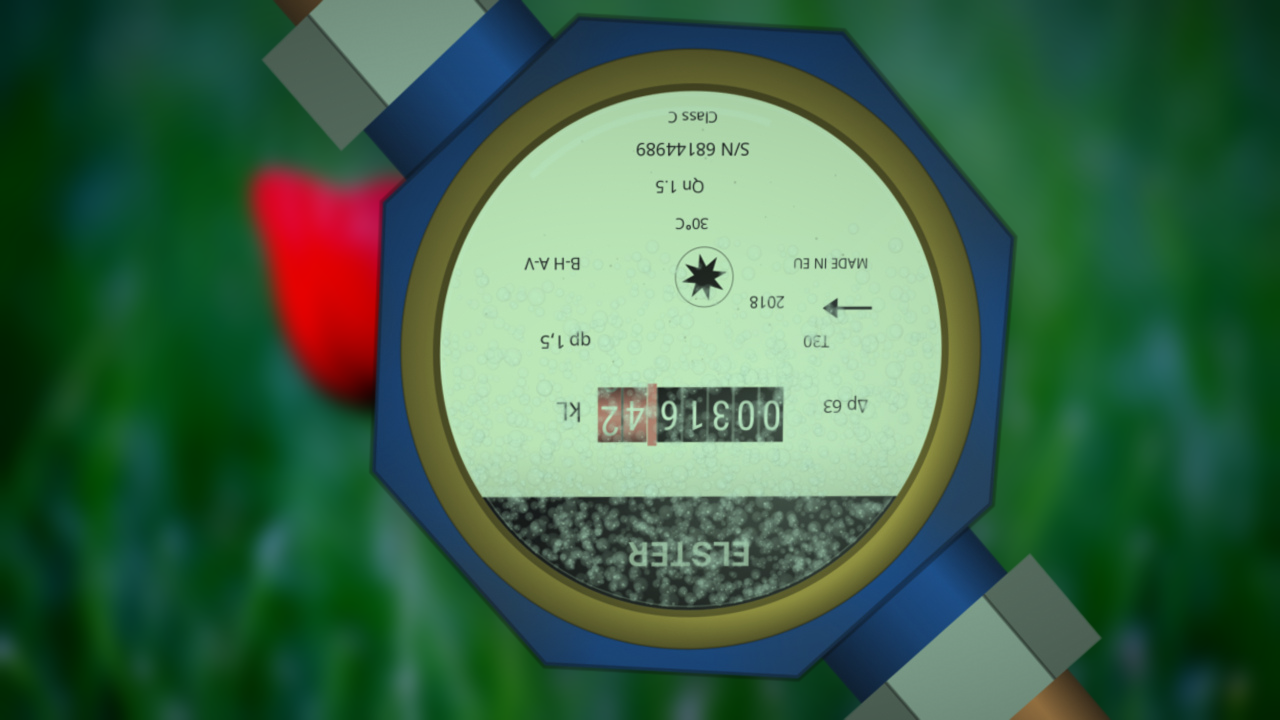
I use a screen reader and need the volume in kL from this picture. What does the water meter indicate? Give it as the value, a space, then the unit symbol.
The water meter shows 316.42 kL
